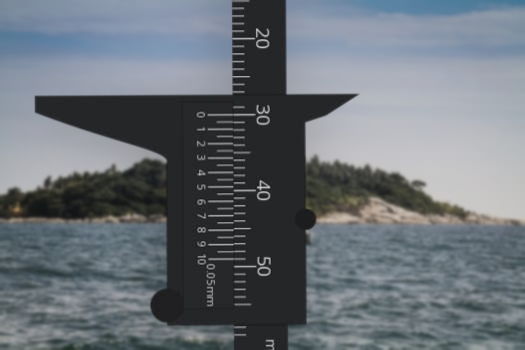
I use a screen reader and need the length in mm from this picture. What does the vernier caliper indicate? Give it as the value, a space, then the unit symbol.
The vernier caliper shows 30.0 mm
